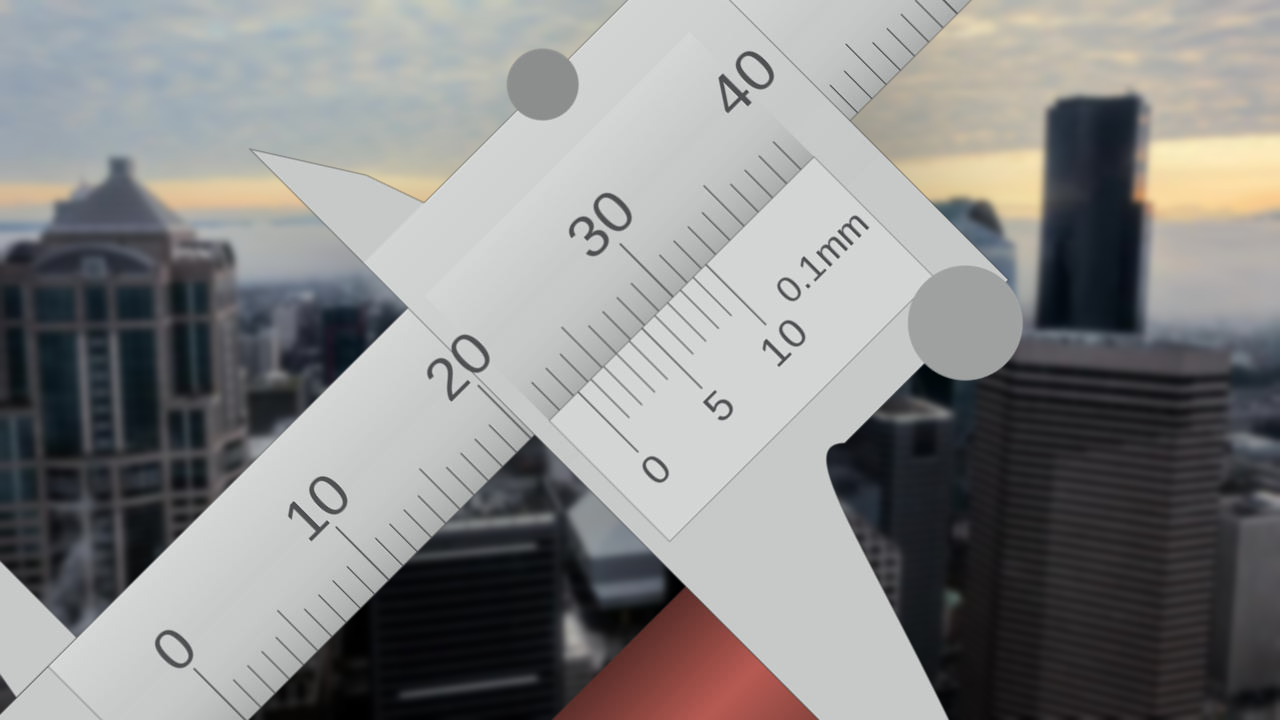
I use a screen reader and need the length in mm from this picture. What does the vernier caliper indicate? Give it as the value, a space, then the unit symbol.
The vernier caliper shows 23.3 mm
